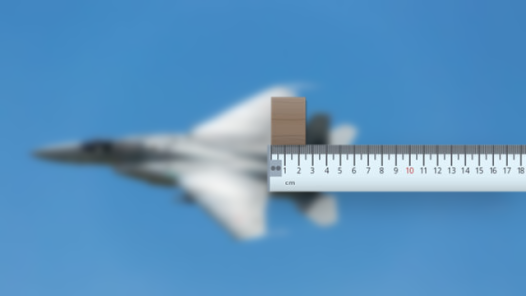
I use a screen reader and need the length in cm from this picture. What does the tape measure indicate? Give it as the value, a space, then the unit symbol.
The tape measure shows 2.5 cm
